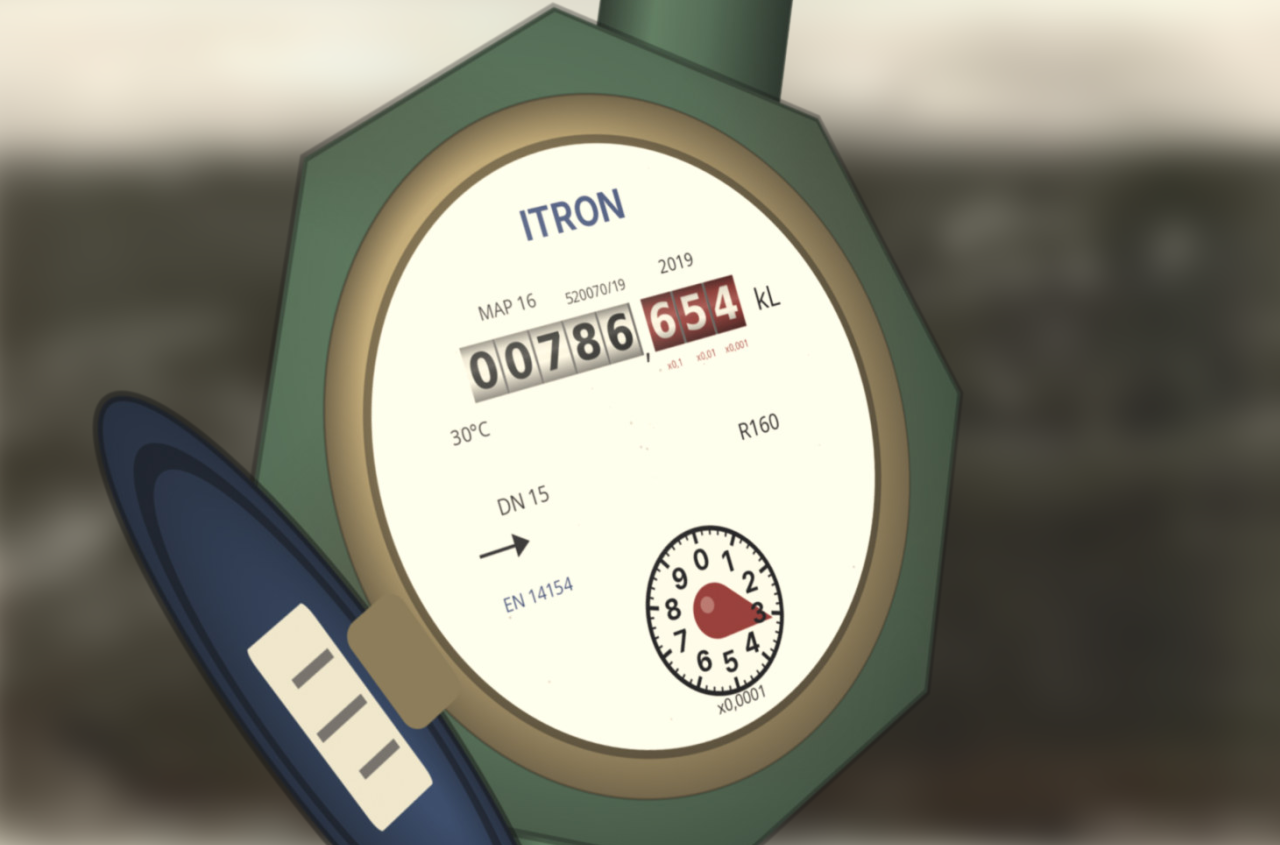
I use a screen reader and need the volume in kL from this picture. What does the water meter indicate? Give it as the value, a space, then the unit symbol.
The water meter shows 786.6543 kL
